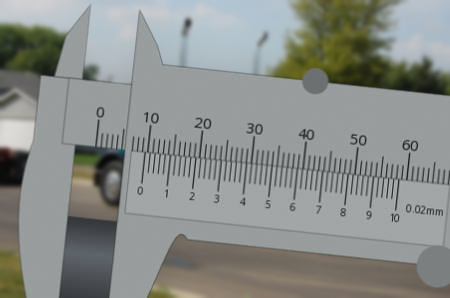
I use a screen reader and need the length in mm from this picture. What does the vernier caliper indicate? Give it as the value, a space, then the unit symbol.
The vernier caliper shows 9.5 mm
